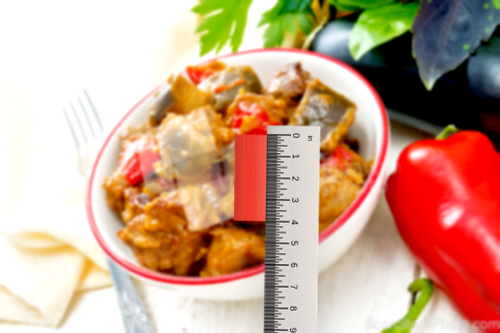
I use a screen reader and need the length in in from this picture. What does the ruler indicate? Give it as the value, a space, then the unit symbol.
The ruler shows 4 in
